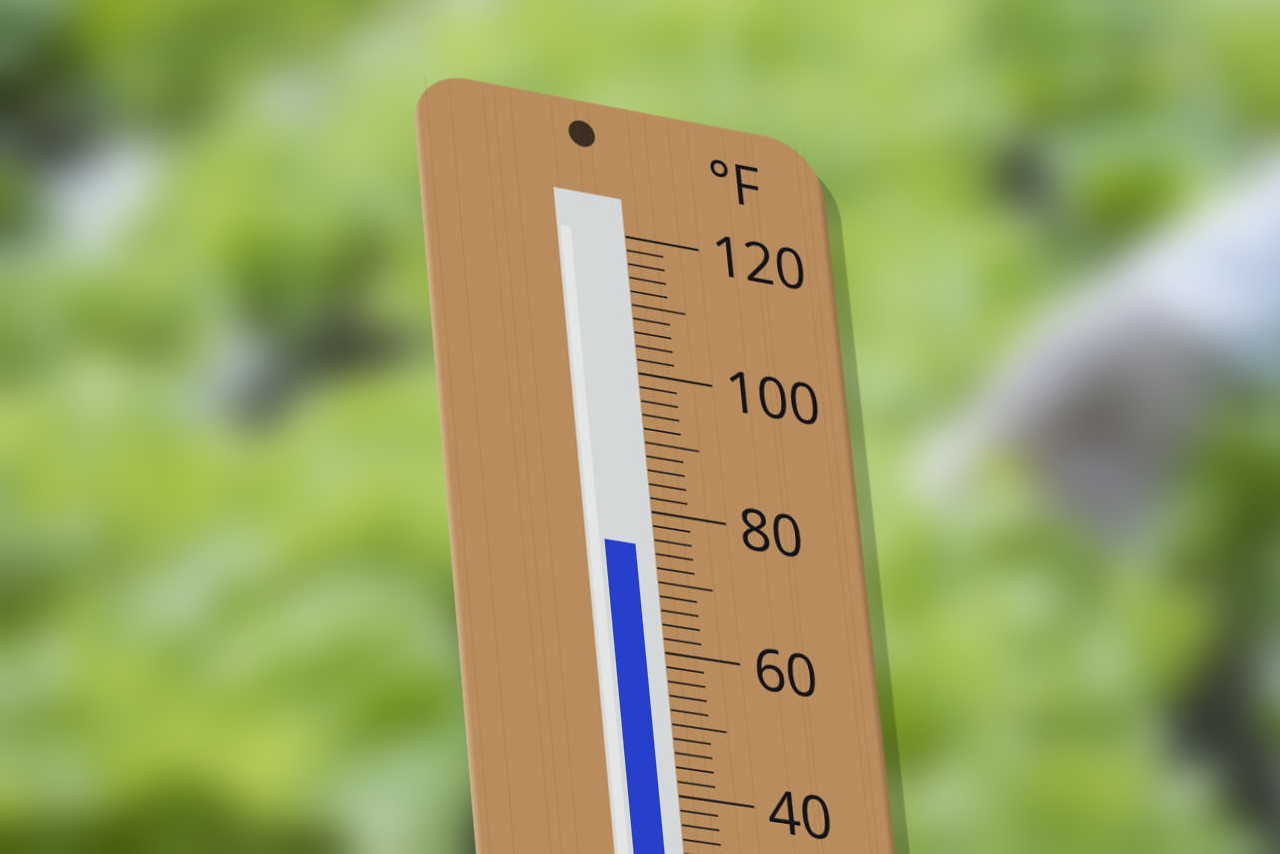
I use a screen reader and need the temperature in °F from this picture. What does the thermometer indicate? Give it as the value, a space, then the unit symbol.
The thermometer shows 75 °F
